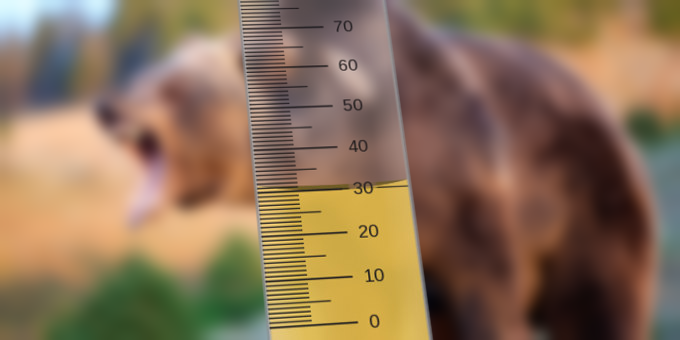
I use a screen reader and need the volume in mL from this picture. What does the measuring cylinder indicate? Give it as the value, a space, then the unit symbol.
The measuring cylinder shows 30 mL
